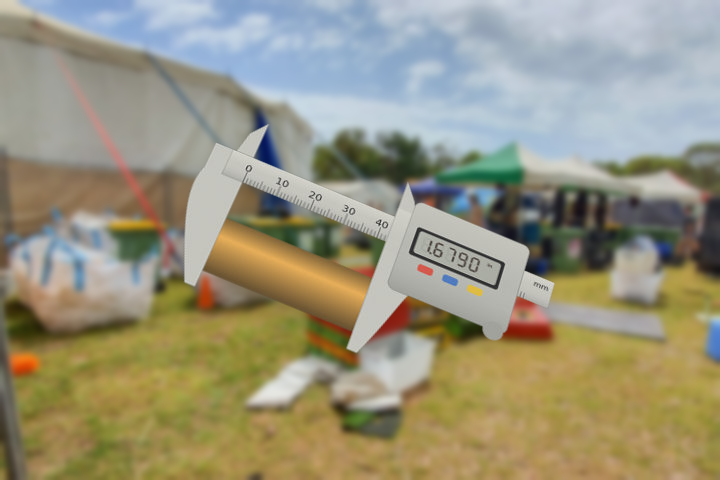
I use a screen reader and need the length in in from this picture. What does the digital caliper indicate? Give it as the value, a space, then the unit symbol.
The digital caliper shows 1.6790 in
